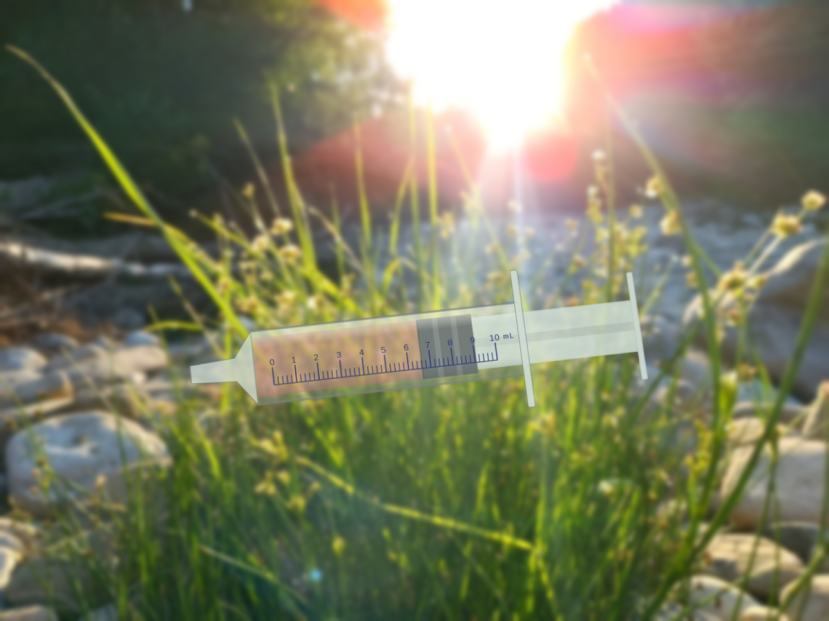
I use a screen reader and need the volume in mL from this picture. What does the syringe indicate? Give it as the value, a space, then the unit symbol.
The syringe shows 6.6 mL
